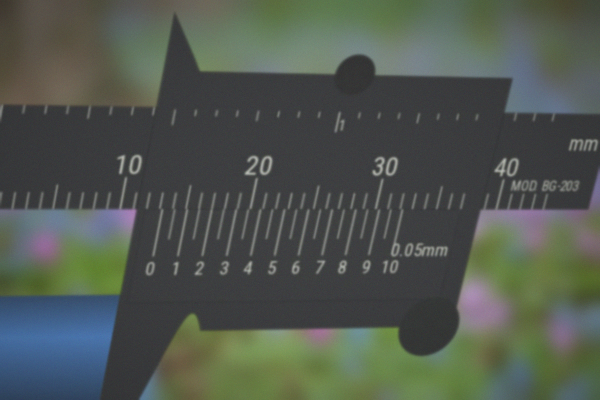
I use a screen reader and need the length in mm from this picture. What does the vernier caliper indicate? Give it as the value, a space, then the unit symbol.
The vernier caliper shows 13.2 mm
